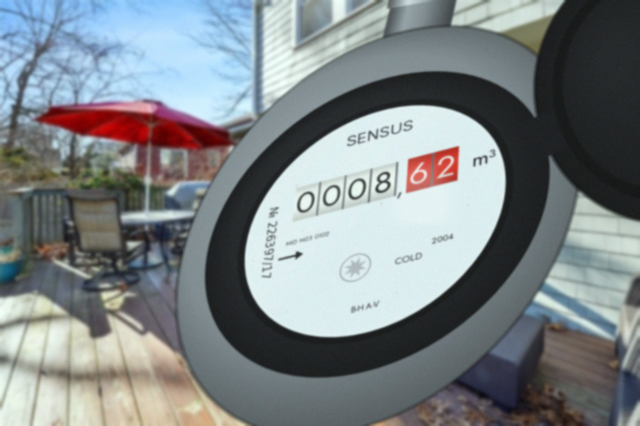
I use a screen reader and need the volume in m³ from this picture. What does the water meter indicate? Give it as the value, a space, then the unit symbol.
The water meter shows 8.62 m³
